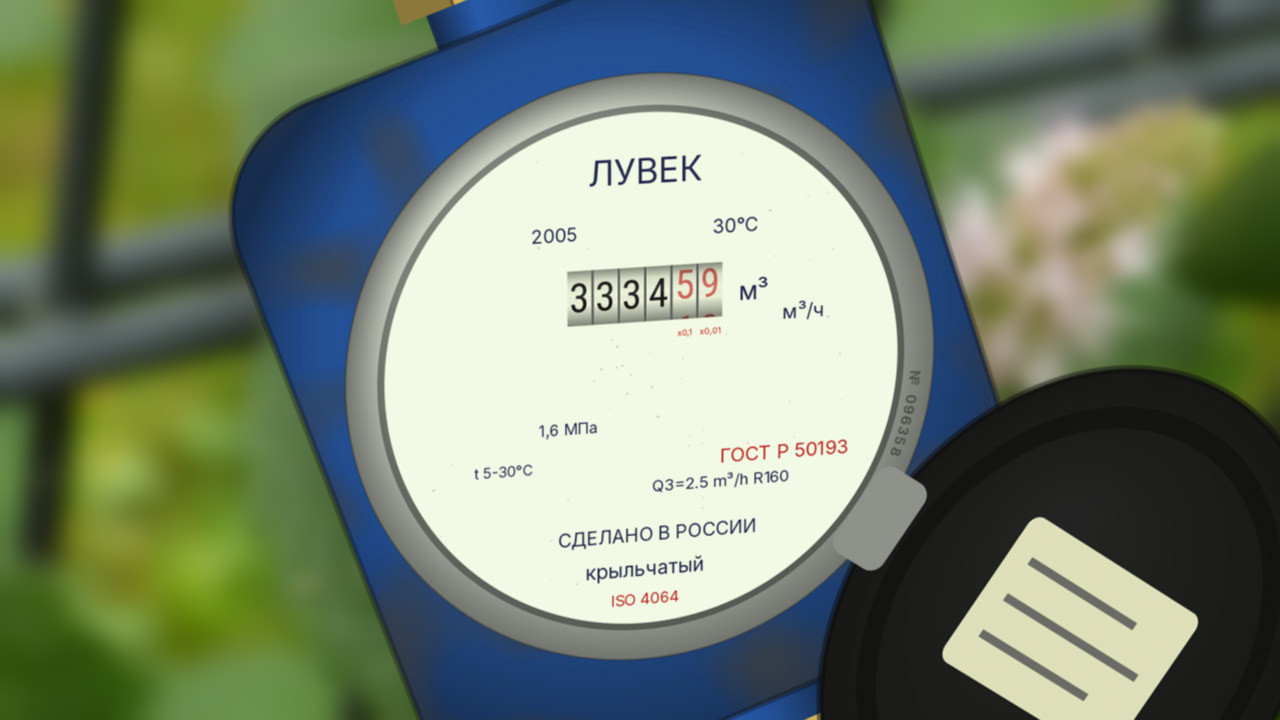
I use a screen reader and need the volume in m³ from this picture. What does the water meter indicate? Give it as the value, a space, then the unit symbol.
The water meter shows 3334.59 m³
